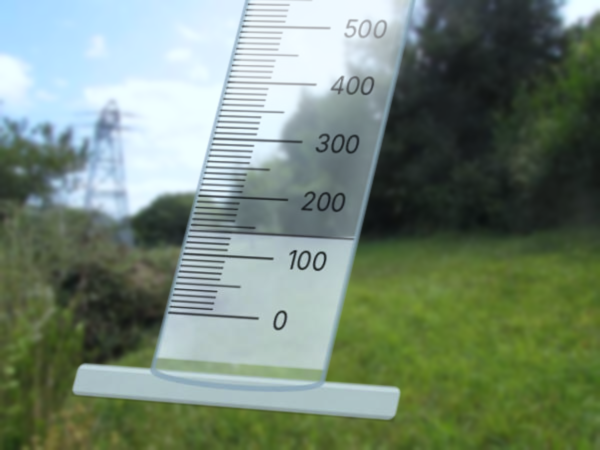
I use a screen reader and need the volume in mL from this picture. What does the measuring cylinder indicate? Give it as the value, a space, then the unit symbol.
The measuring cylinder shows 140 mL
